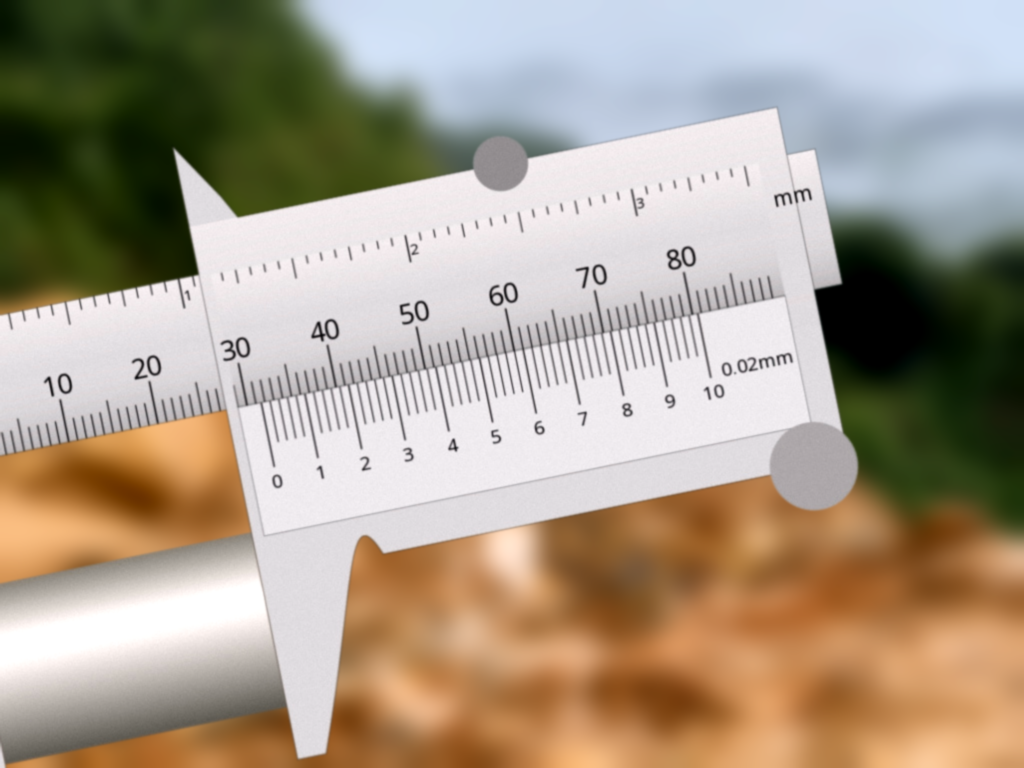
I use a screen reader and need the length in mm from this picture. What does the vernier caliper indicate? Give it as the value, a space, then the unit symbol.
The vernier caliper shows 31.6 mm
